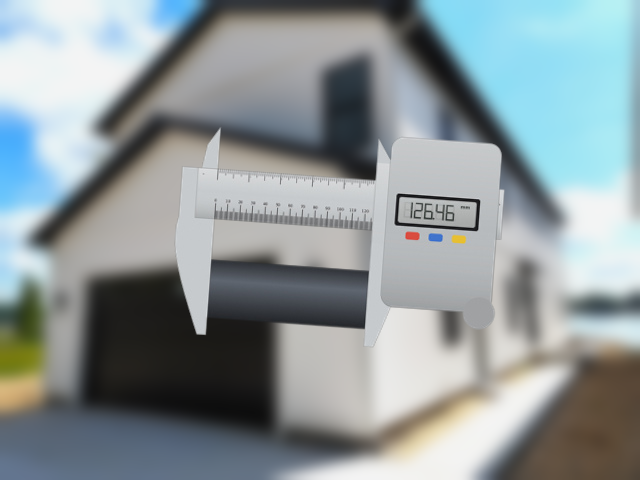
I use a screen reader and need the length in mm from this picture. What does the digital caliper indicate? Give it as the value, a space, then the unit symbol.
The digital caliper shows 126.46 mm
